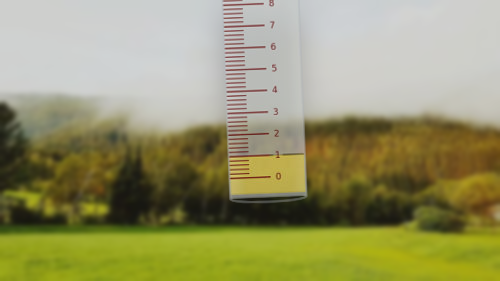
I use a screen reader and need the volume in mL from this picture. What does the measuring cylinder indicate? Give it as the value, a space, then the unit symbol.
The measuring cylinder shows 1 mL
